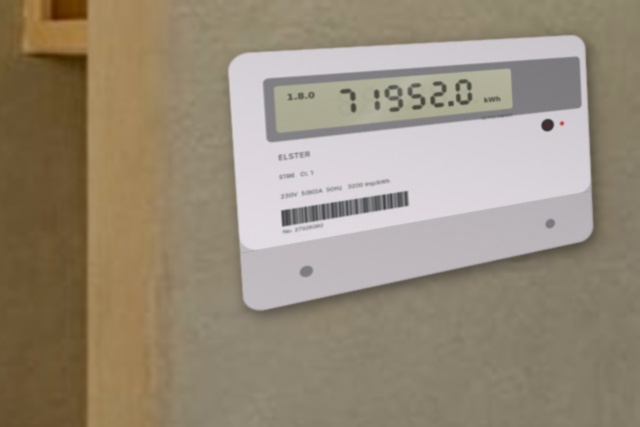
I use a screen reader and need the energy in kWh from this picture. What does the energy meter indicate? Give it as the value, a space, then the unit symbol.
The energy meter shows 71952.0 kWh
